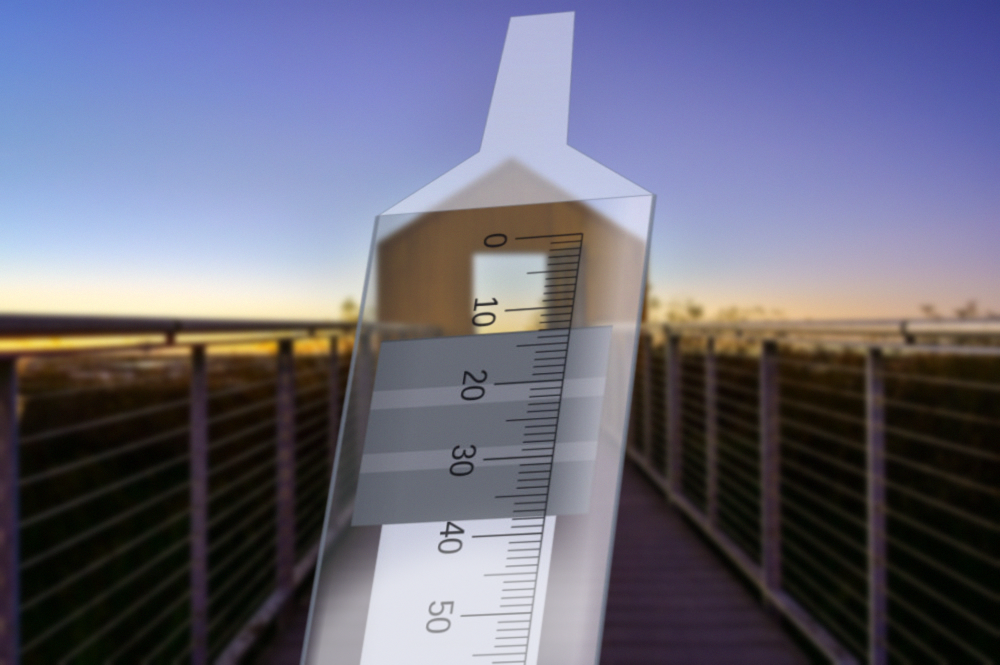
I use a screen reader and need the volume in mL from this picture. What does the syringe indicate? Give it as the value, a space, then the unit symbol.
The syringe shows 13 mL
